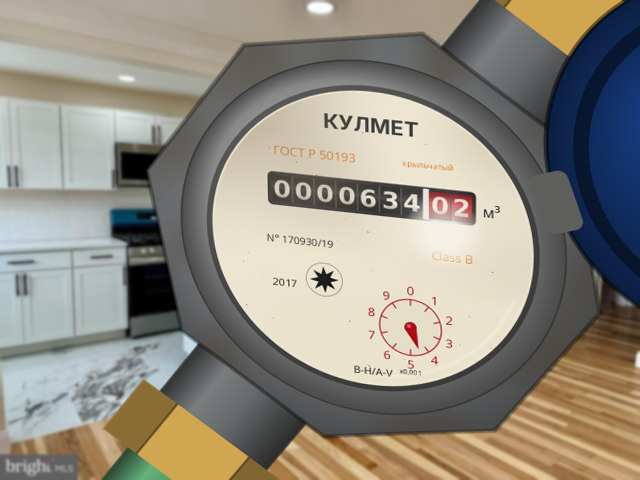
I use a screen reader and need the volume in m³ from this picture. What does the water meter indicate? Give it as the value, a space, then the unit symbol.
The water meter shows 634.024 m³
